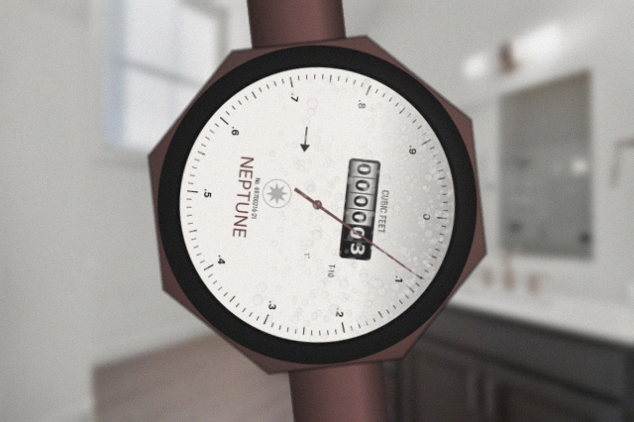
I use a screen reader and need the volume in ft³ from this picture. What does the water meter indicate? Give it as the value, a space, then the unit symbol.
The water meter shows 3.08 ft³
